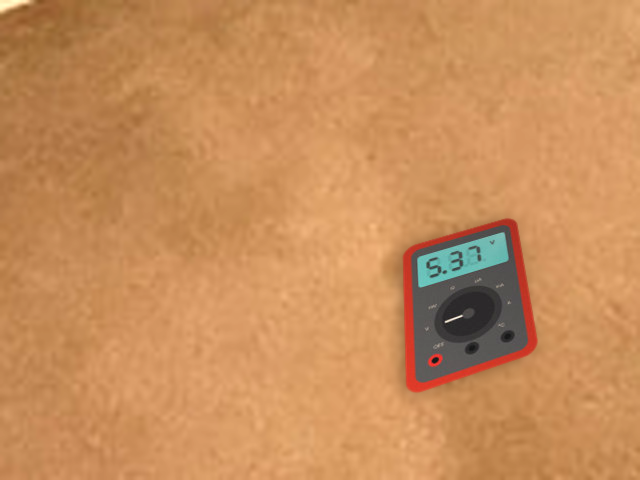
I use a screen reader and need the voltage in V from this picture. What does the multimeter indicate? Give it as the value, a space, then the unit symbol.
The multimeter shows 5.37 V
